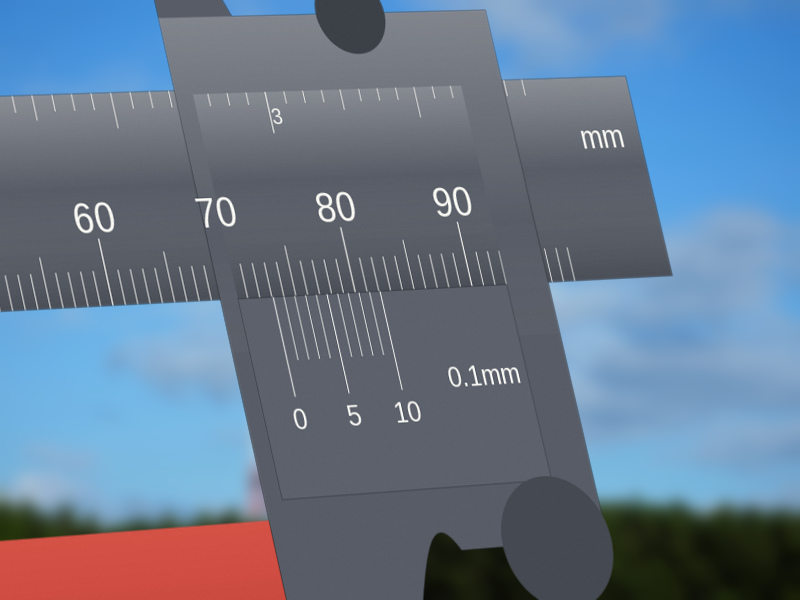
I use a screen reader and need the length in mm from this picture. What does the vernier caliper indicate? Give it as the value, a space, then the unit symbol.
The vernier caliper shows 73.1 mm
